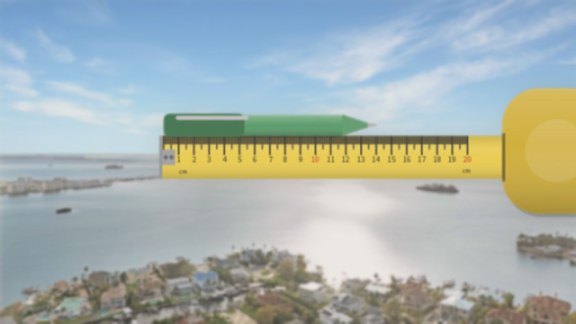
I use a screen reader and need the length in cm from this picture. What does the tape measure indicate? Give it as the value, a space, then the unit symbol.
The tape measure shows 14 cm
